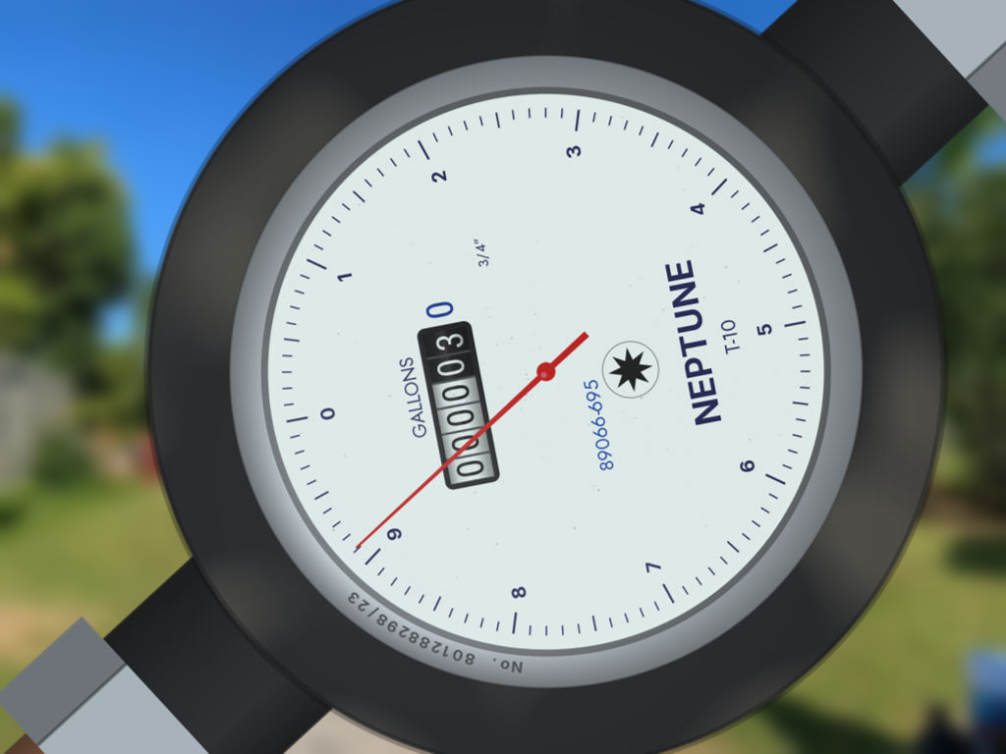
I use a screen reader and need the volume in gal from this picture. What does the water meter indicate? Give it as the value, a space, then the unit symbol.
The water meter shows 29.1 gal
